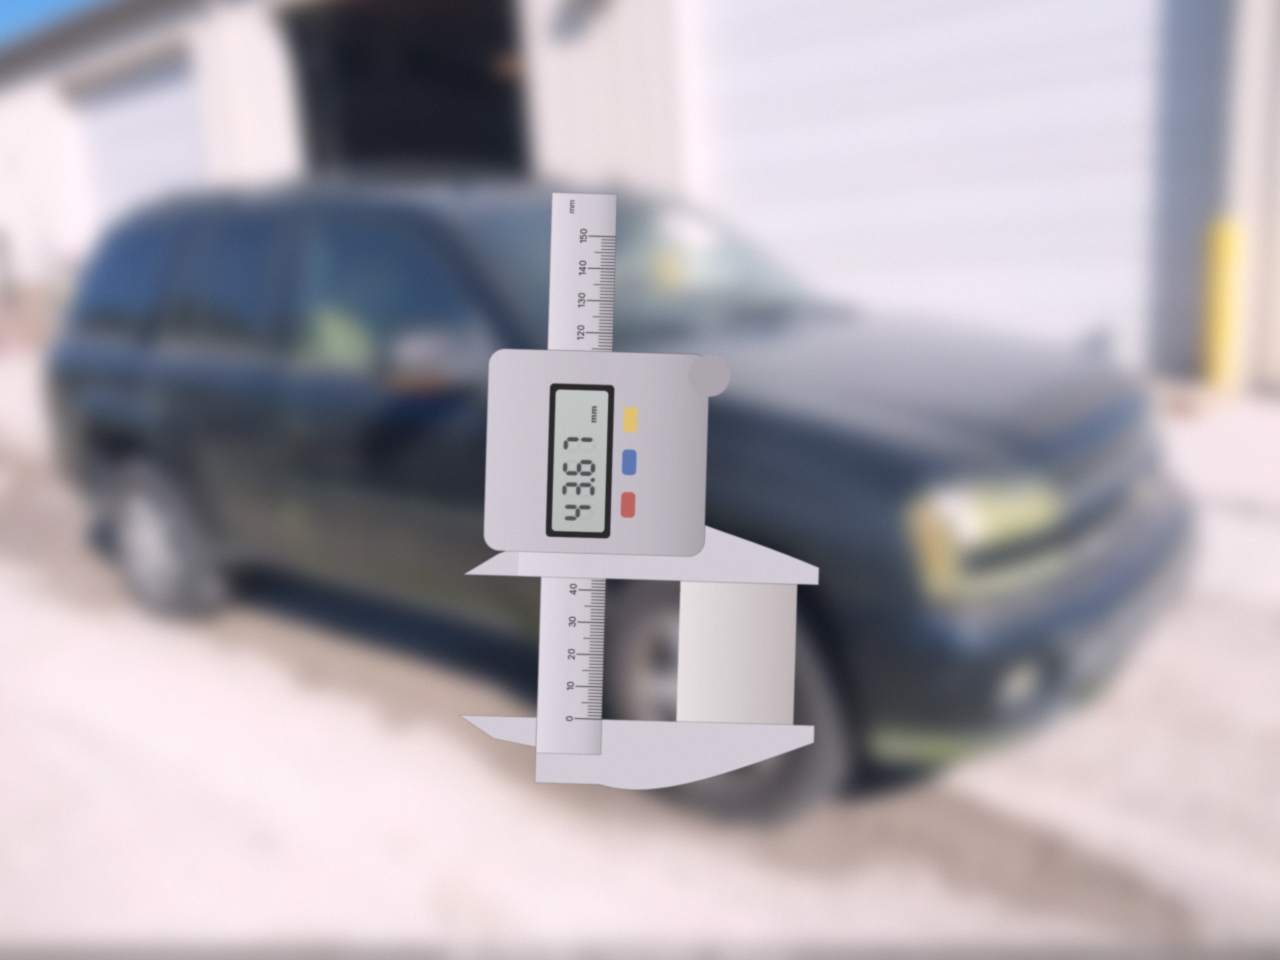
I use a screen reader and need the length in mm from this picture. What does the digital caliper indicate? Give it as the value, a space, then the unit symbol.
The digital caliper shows 43.67 mm
